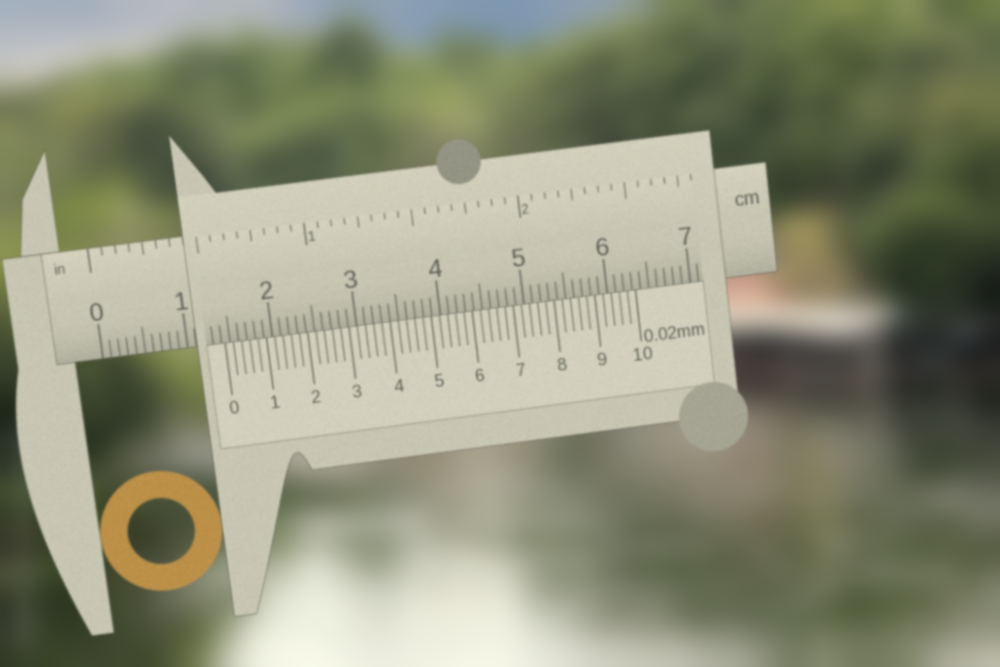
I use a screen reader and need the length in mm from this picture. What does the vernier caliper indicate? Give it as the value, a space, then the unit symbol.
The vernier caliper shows 14.4 mm
